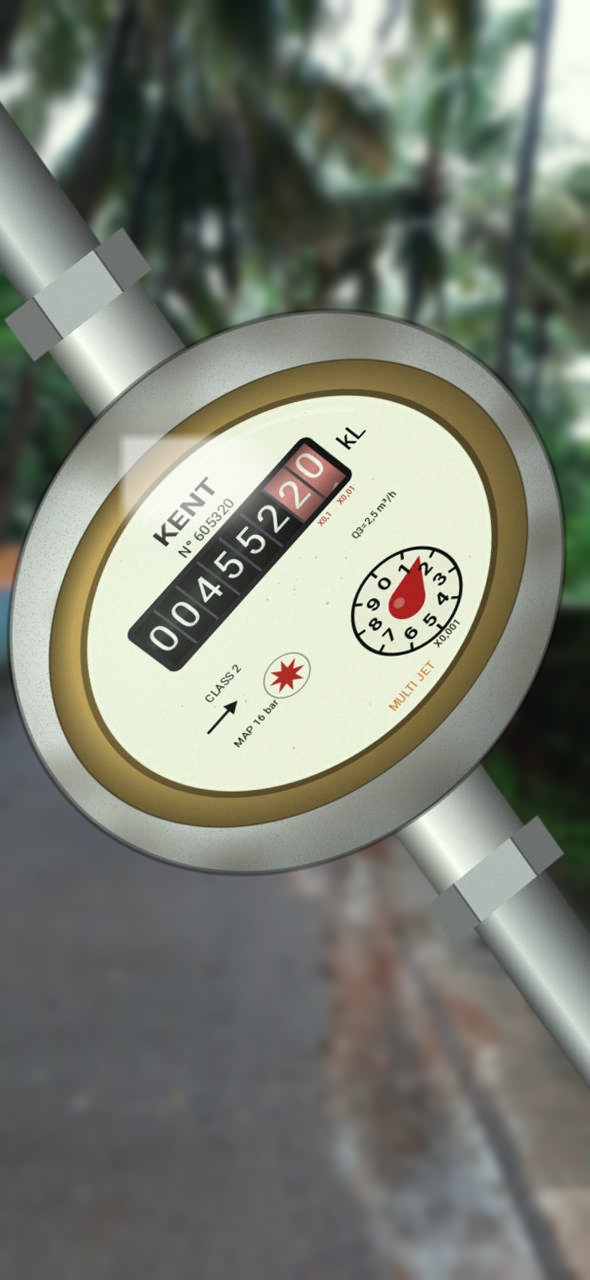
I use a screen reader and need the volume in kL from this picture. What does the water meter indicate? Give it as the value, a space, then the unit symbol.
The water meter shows 4552.201 kL
